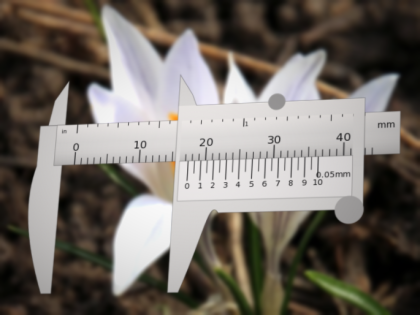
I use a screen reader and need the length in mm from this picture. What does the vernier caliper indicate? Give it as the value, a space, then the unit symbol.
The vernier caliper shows 17.4 mm
